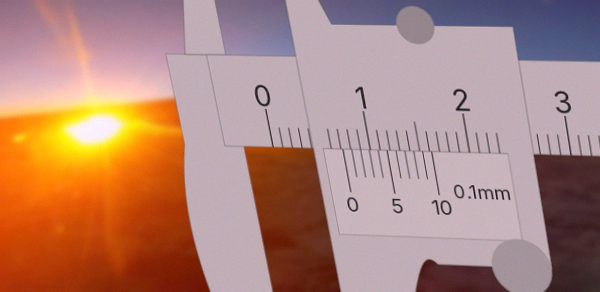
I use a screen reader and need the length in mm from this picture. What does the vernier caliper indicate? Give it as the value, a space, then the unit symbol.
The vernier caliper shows 7.2 mm
